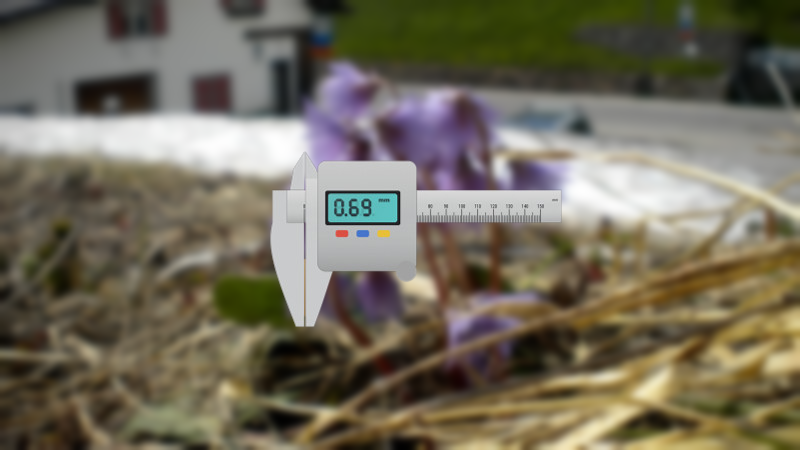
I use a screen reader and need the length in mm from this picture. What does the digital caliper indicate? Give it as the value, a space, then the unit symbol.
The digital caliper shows 0.69 mm
